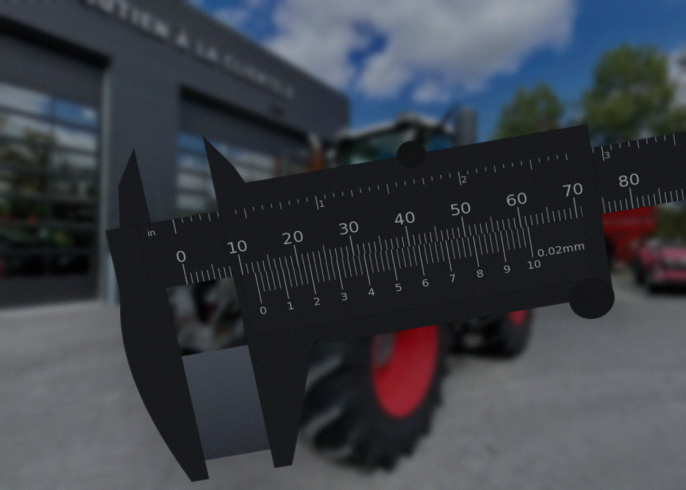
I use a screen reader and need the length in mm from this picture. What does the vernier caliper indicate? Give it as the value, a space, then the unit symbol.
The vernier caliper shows 12.2 mm
